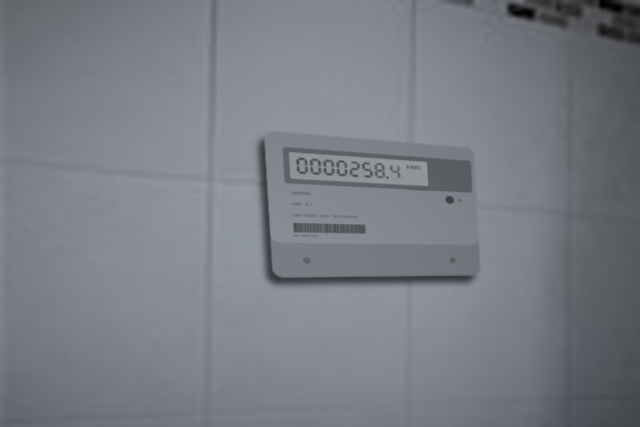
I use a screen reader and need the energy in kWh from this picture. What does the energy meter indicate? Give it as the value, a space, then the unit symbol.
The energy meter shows 258.4 kWh
